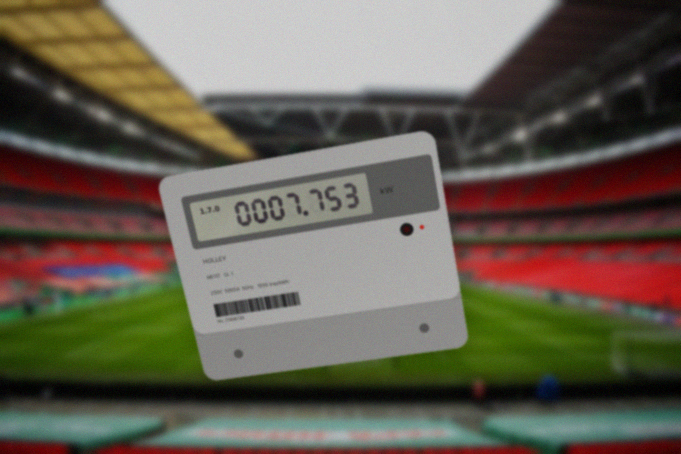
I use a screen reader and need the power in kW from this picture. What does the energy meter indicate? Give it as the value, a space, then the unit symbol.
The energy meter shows 7.753 kW
